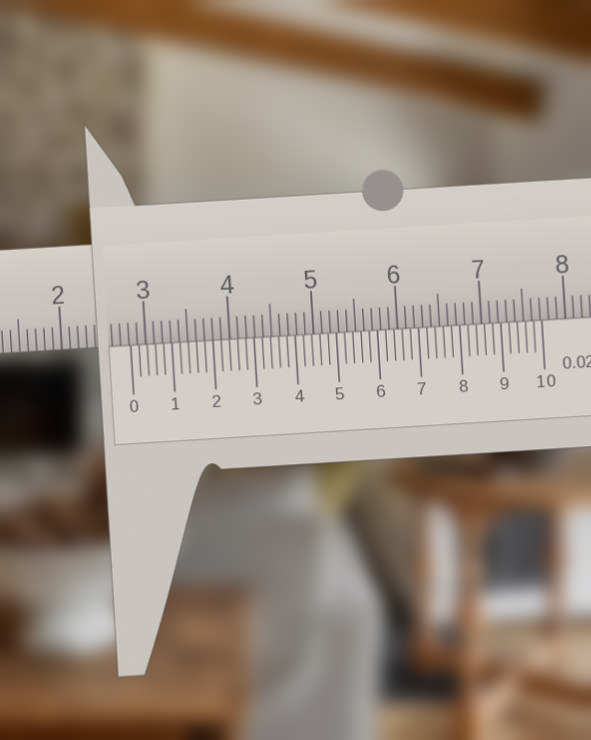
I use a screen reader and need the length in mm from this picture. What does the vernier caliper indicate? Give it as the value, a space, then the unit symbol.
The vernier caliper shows 28.2 mm
